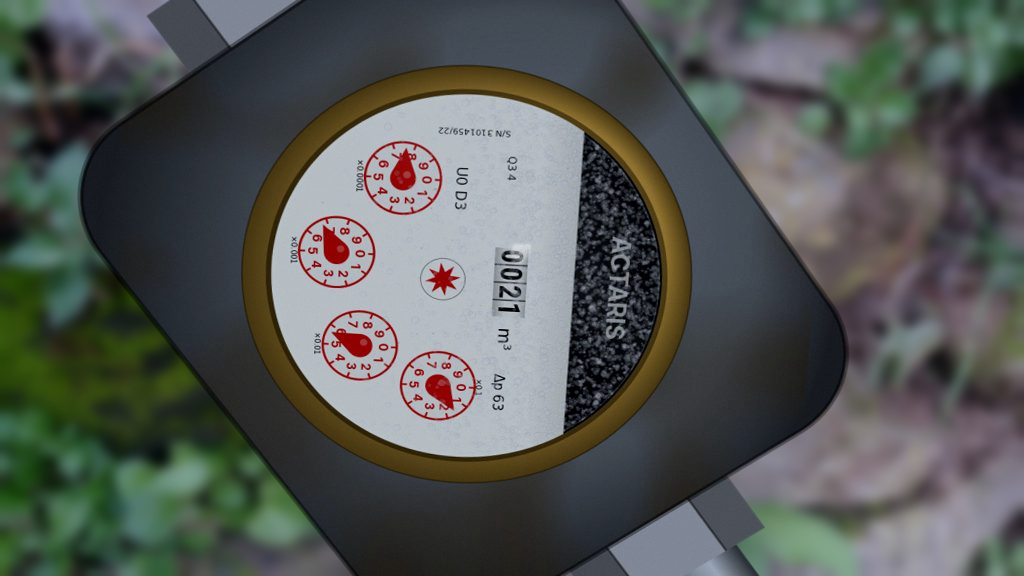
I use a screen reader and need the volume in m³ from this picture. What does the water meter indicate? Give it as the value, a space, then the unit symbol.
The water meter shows 21.1567 m³
